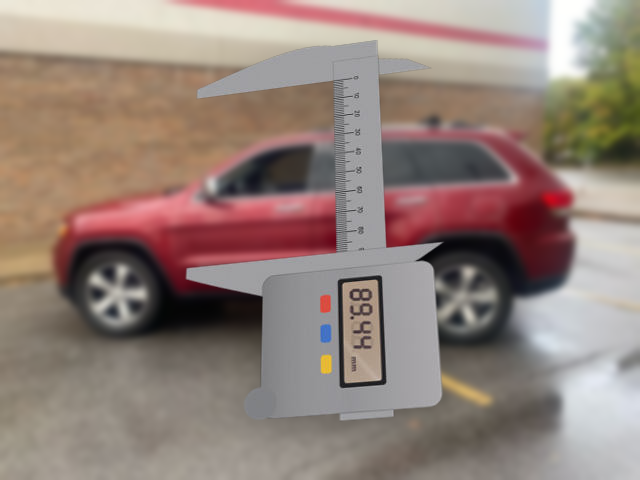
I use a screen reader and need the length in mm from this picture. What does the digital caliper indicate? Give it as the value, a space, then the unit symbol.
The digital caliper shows 89.44 mm
